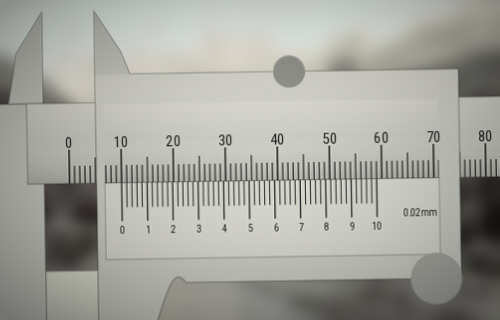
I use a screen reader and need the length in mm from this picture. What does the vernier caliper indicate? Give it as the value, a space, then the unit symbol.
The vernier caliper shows 10.0 mm
